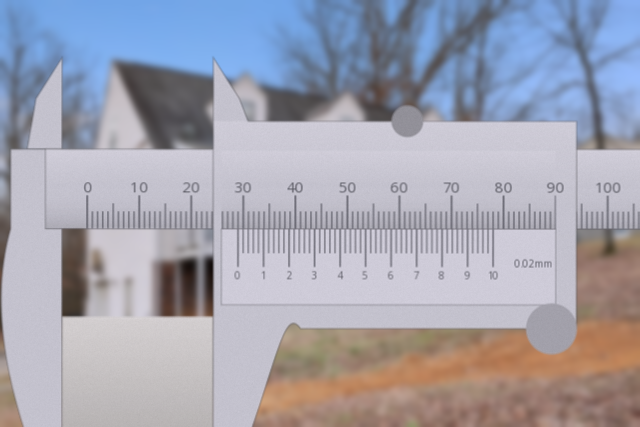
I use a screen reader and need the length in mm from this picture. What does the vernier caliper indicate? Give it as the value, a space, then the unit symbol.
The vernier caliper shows 29.0 mm
